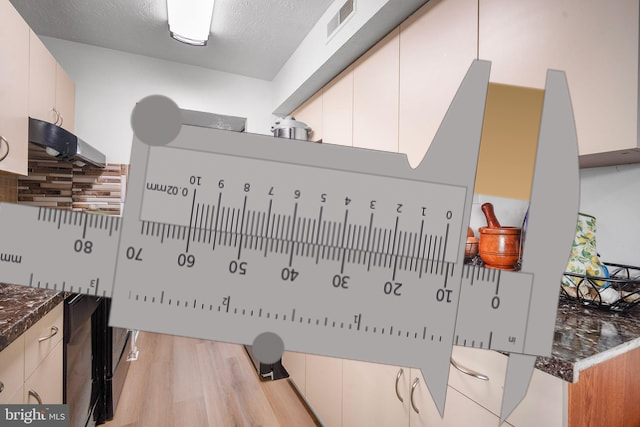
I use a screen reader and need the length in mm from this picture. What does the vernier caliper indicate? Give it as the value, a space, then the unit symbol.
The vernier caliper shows 11.0 mm
